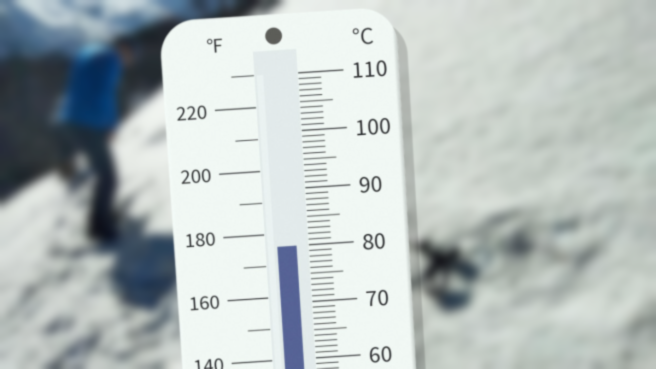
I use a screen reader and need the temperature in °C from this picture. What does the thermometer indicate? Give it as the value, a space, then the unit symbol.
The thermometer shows 80 °C
